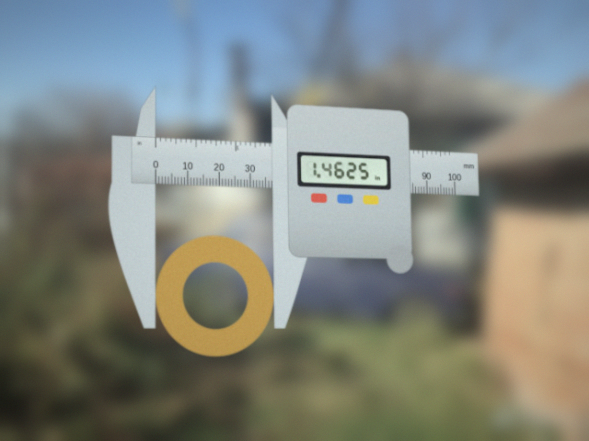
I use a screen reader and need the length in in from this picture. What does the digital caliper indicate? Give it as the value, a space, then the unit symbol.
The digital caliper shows 1.4625 in
